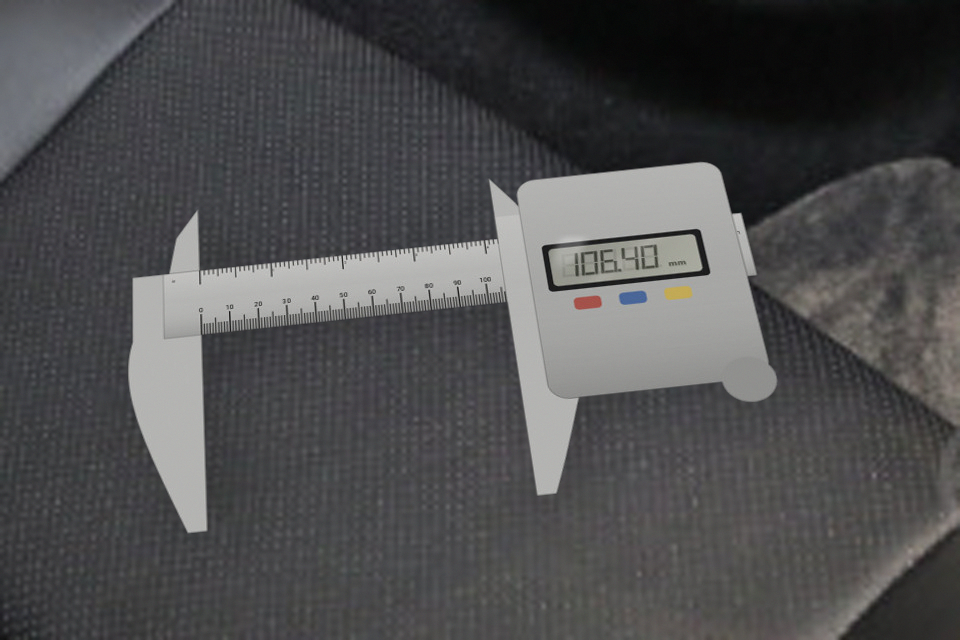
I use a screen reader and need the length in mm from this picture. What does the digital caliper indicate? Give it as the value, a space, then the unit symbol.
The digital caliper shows 106.40 mm
